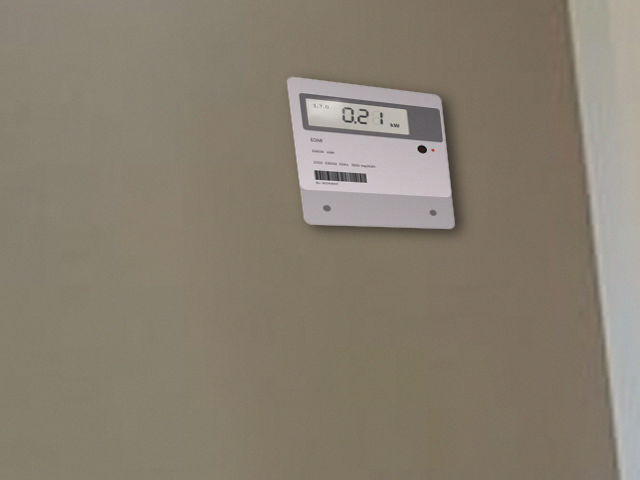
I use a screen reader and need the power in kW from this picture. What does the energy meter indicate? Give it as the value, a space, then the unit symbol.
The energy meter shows 0.21 kW
